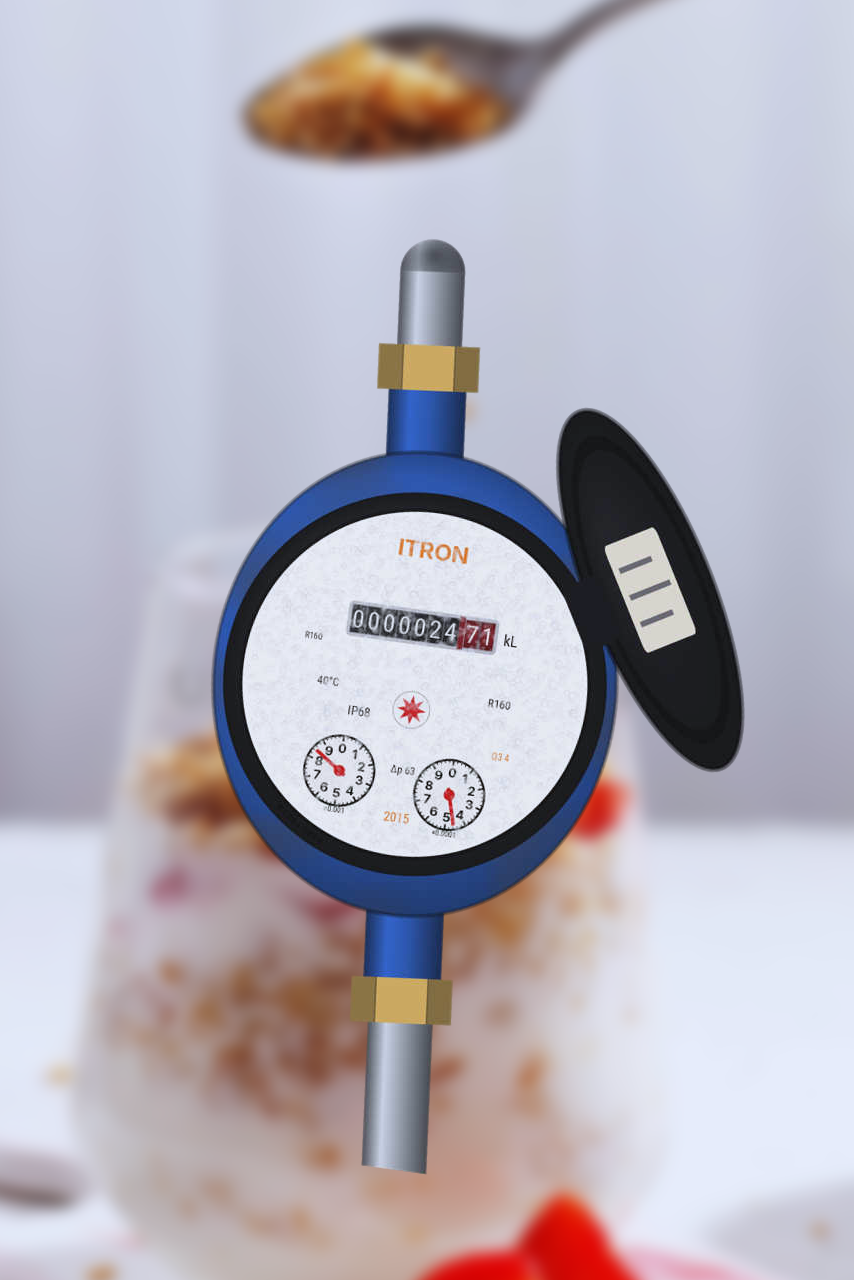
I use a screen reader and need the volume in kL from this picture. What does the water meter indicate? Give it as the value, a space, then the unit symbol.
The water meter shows 24.7184 kL
